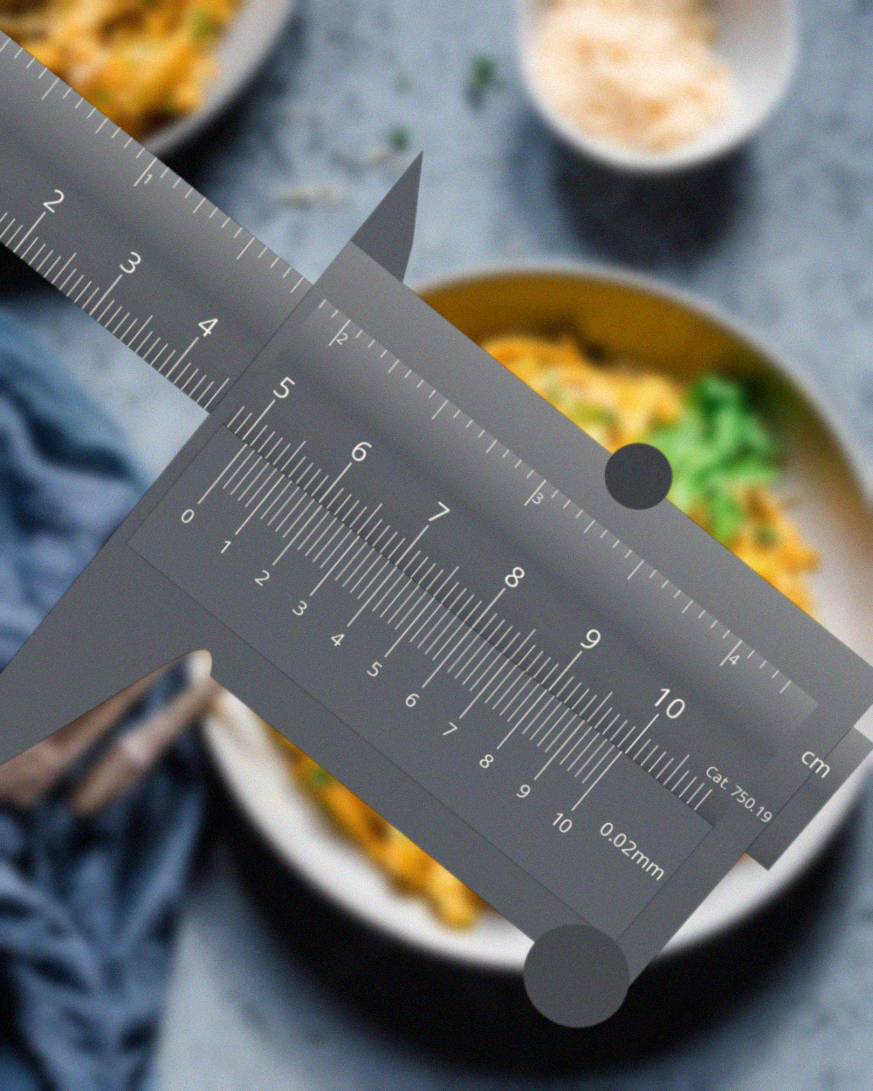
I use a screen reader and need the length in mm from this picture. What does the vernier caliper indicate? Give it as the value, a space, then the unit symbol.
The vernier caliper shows 50.6 mm
